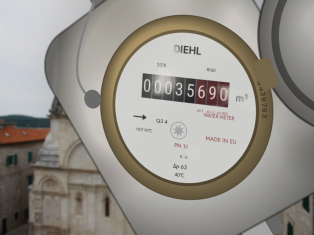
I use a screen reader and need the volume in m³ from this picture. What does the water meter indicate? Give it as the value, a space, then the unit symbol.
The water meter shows 35.690 m³
